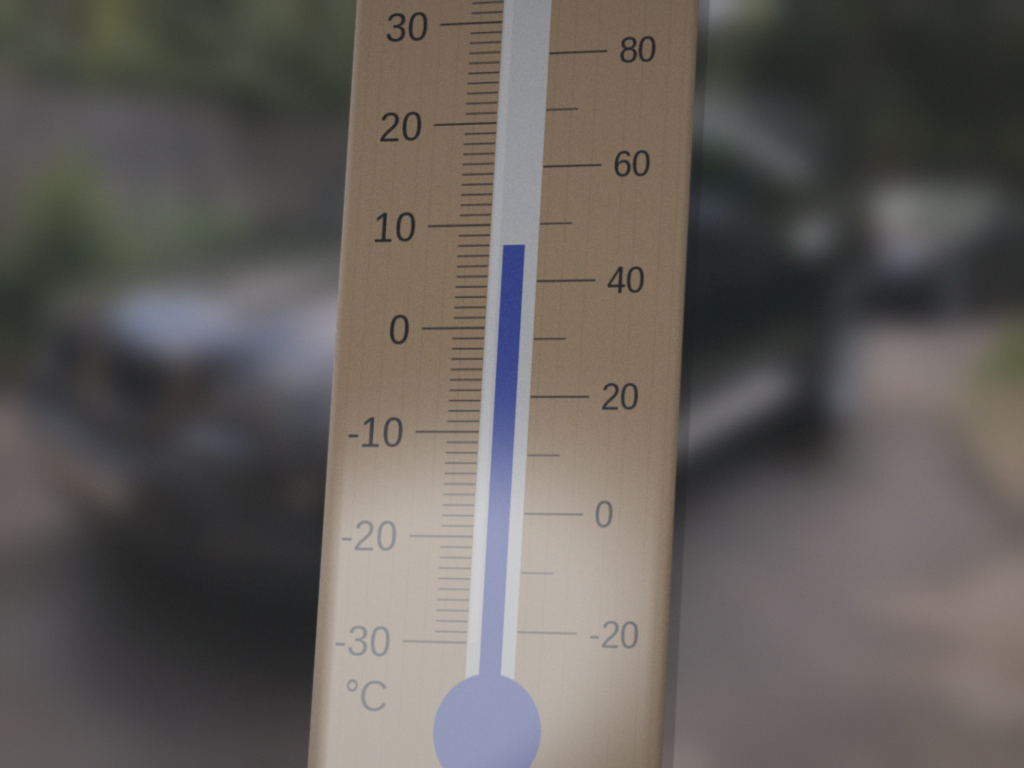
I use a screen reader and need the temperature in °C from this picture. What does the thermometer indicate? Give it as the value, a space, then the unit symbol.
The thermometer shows 8 °C
